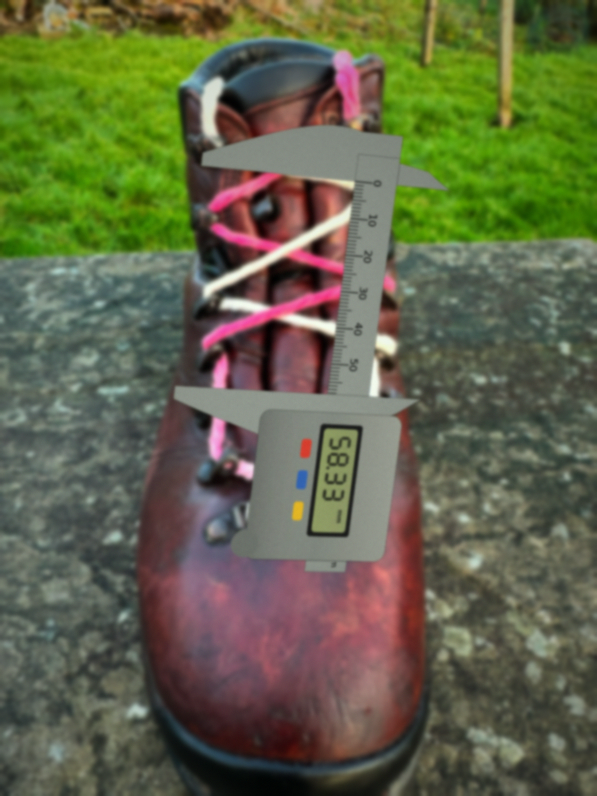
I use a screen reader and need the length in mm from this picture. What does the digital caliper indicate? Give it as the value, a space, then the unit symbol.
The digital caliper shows 58.33 mm
